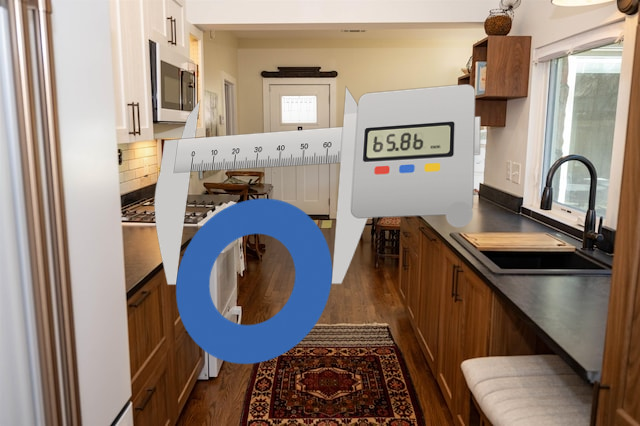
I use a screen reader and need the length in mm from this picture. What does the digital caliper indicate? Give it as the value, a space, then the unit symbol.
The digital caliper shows 65.86 mm
